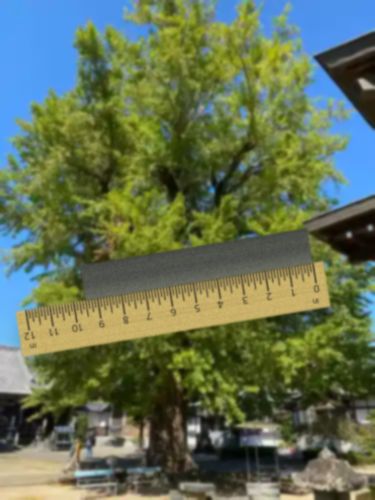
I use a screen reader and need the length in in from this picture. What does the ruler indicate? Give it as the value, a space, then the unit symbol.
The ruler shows 9.5 in
